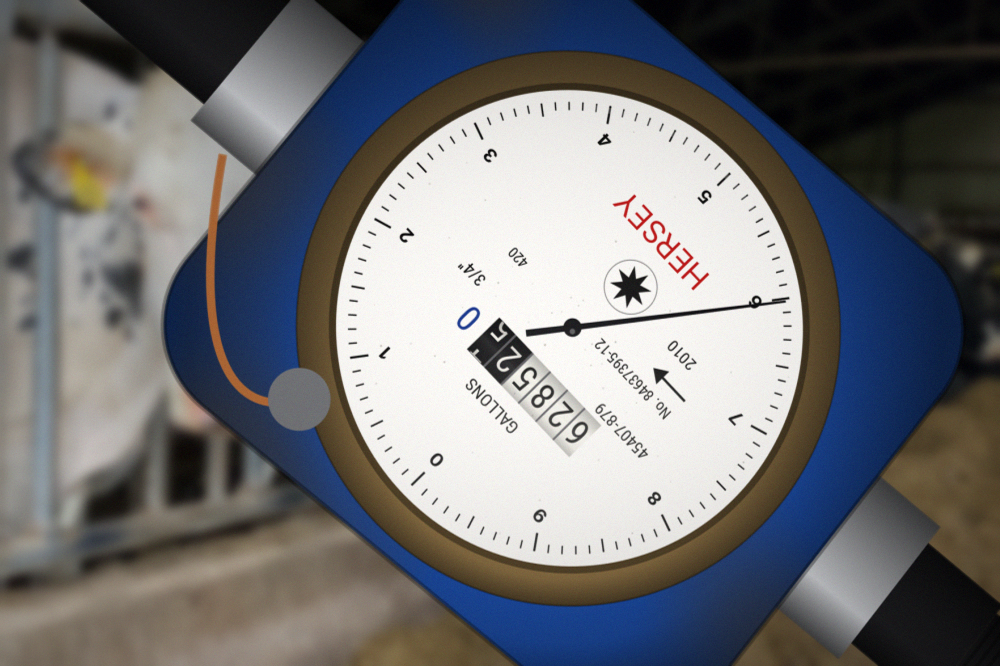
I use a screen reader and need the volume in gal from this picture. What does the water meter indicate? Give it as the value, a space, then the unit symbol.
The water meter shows 6285246.0 gal
